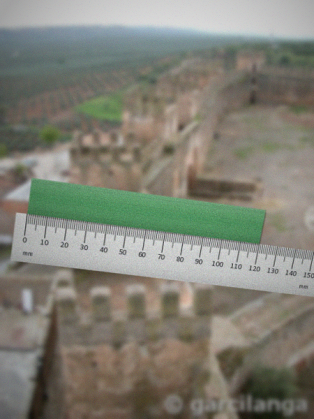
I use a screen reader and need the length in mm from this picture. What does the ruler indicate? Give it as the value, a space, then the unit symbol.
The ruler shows 120 mm
